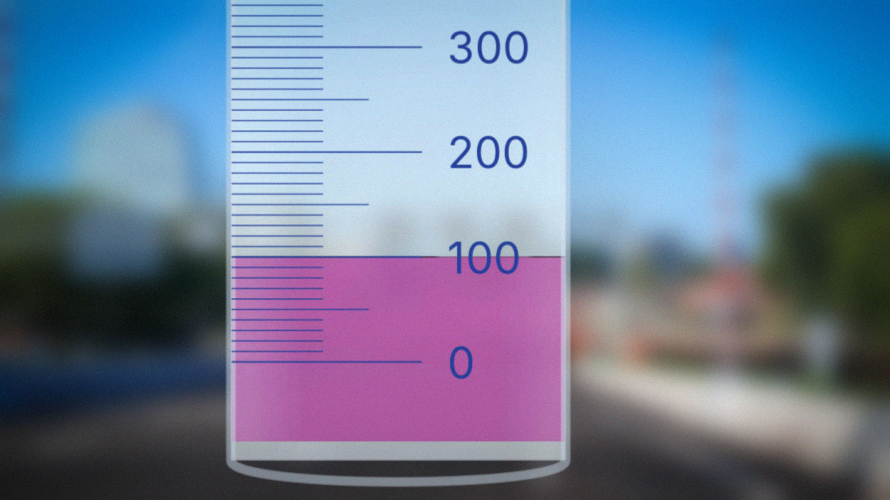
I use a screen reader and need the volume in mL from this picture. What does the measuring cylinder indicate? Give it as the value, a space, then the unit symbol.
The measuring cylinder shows 100 mL
